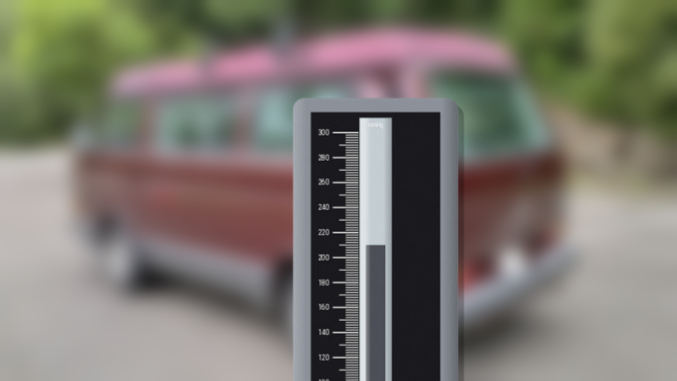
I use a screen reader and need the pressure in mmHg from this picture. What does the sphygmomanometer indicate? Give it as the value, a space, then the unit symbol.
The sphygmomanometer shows 210 mmHg
